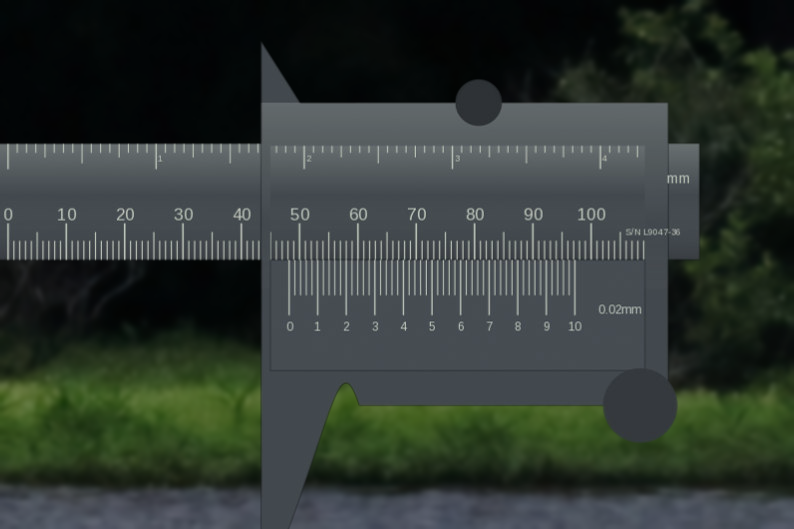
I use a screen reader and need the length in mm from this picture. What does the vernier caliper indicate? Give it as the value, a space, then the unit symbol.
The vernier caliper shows 48.2 mm
